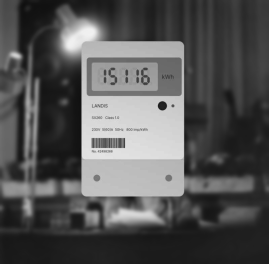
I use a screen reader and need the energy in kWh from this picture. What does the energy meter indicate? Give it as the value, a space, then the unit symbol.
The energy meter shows 15116 kWh
